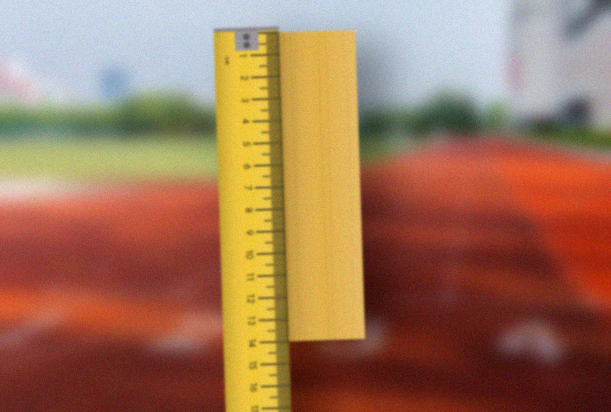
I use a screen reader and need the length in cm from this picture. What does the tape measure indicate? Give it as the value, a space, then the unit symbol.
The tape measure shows 14 cm
